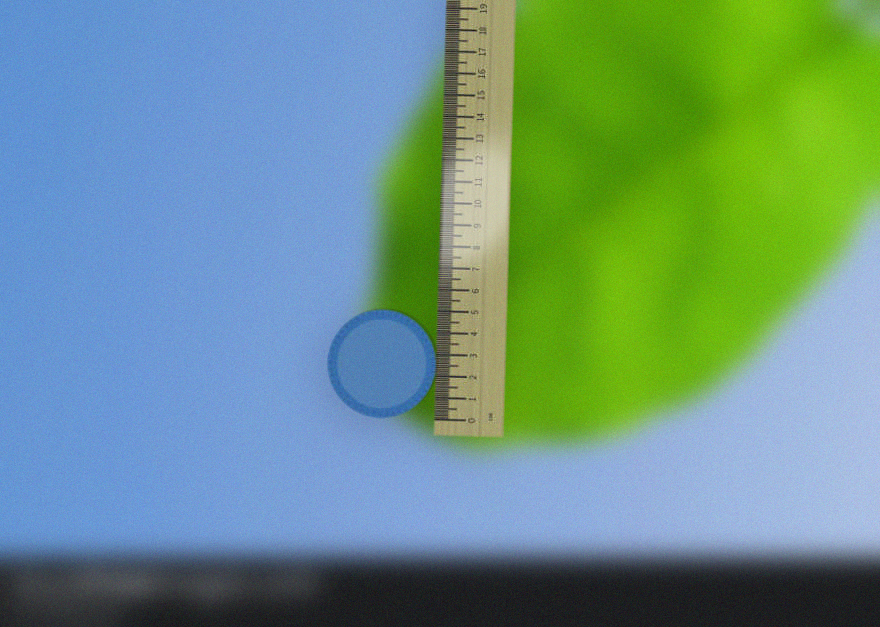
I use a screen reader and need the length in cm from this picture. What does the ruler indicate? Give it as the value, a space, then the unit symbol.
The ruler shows 5 cm
